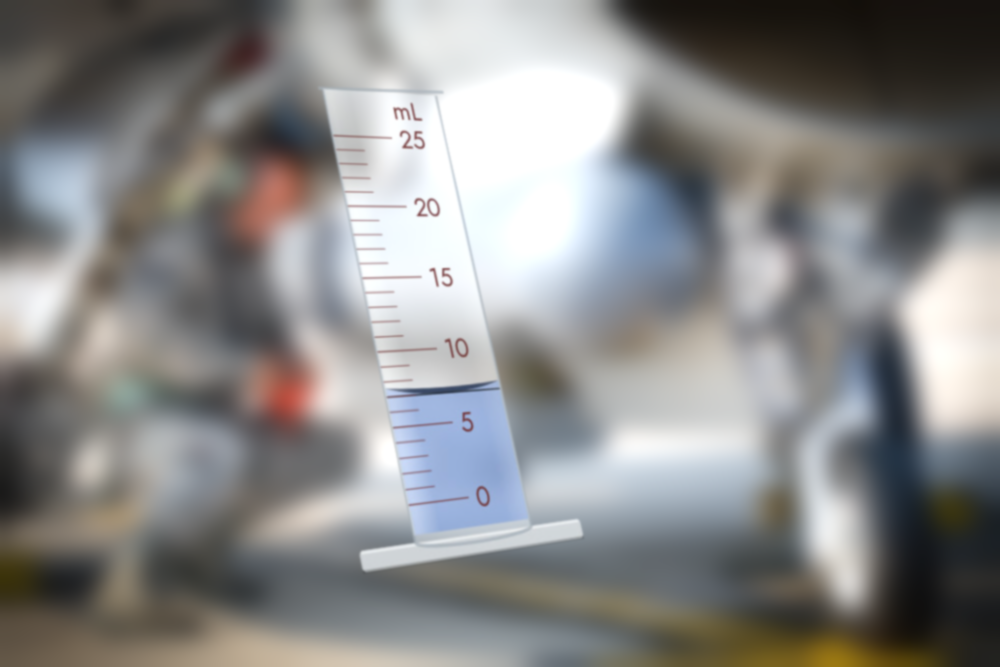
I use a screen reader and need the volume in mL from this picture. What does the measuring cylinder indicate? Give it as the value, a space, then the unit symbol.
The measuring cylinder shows 7 mL
